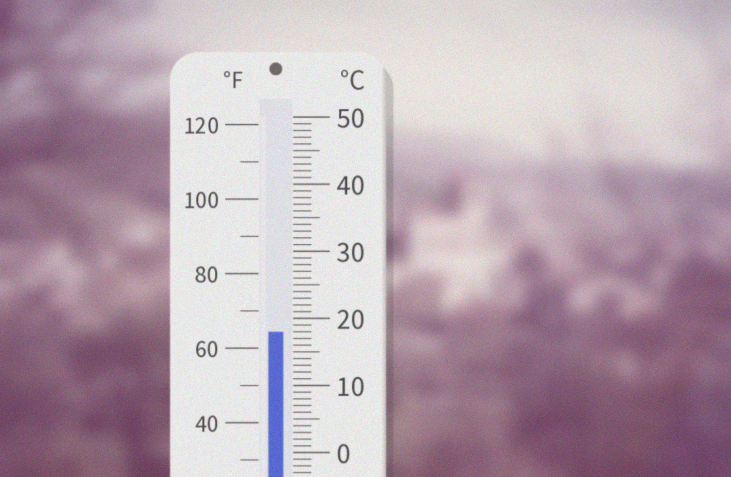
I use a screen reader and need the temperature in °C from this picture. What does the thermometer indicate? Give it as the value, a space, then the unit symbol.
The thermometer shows 18 °C
